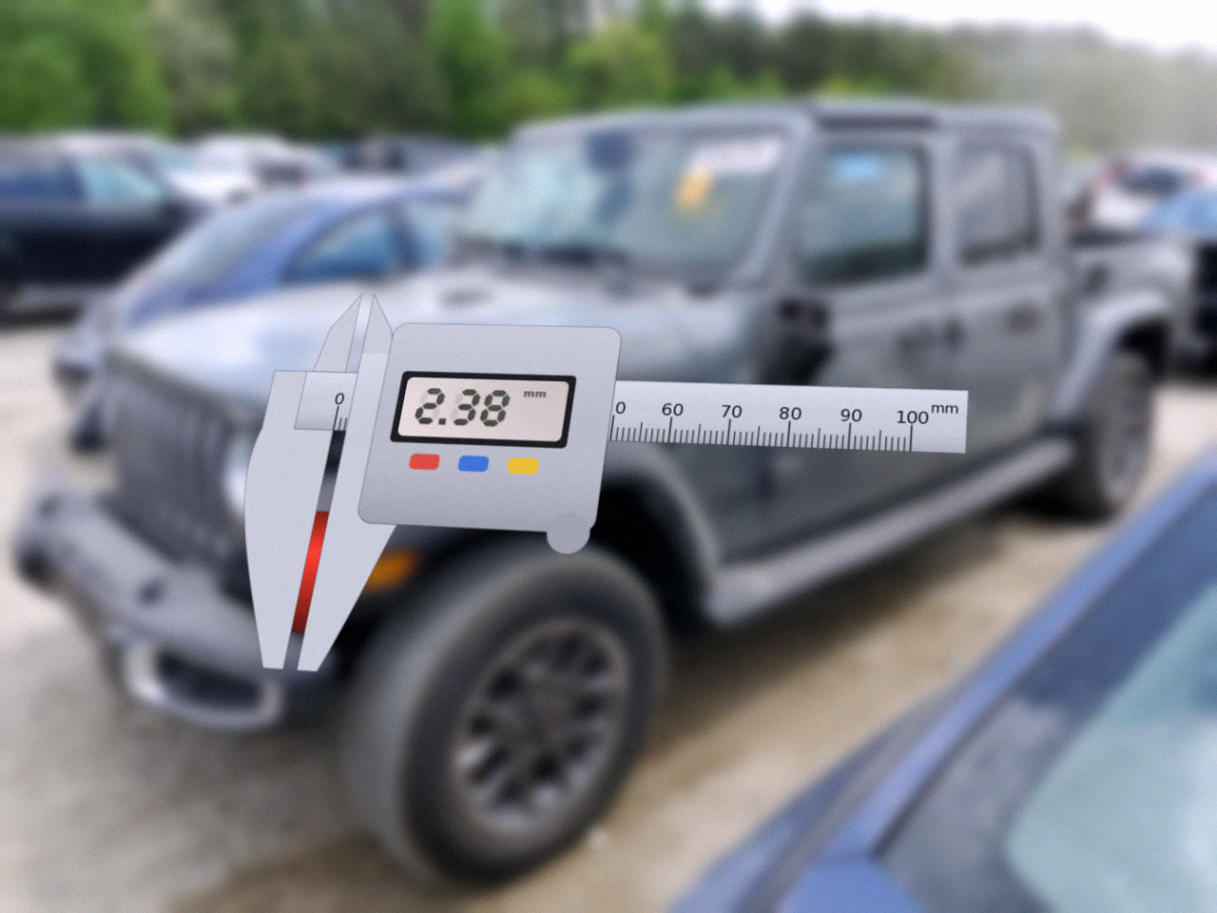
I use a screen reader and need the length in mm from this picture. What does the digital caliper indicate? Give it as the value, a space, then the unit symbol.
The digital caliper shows 2.38 mm
